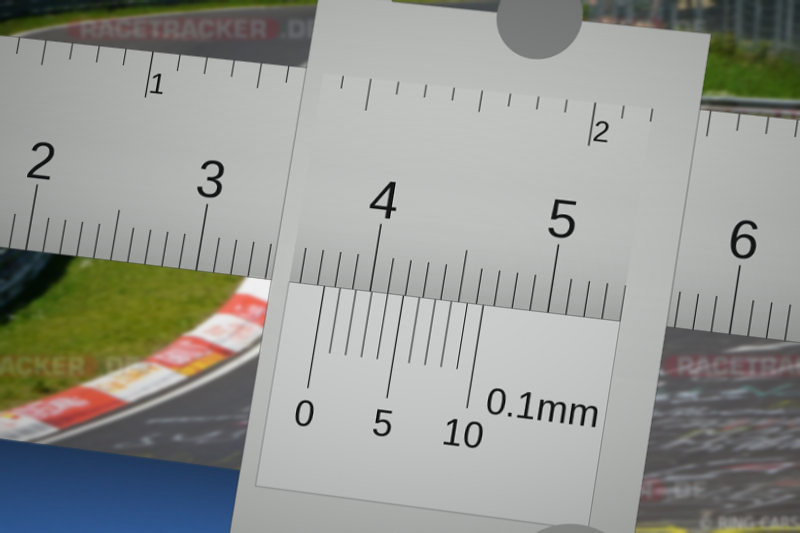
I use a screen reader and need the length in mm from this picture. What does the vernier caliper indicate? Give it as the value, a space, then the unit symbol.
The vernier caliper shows 37.4 mm
